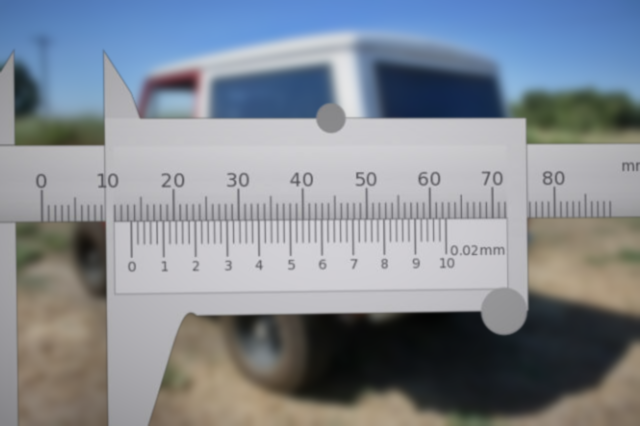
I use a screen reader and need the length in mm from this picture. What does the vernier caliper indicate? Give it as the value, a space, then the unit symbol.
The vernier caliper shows 13.5 mm
